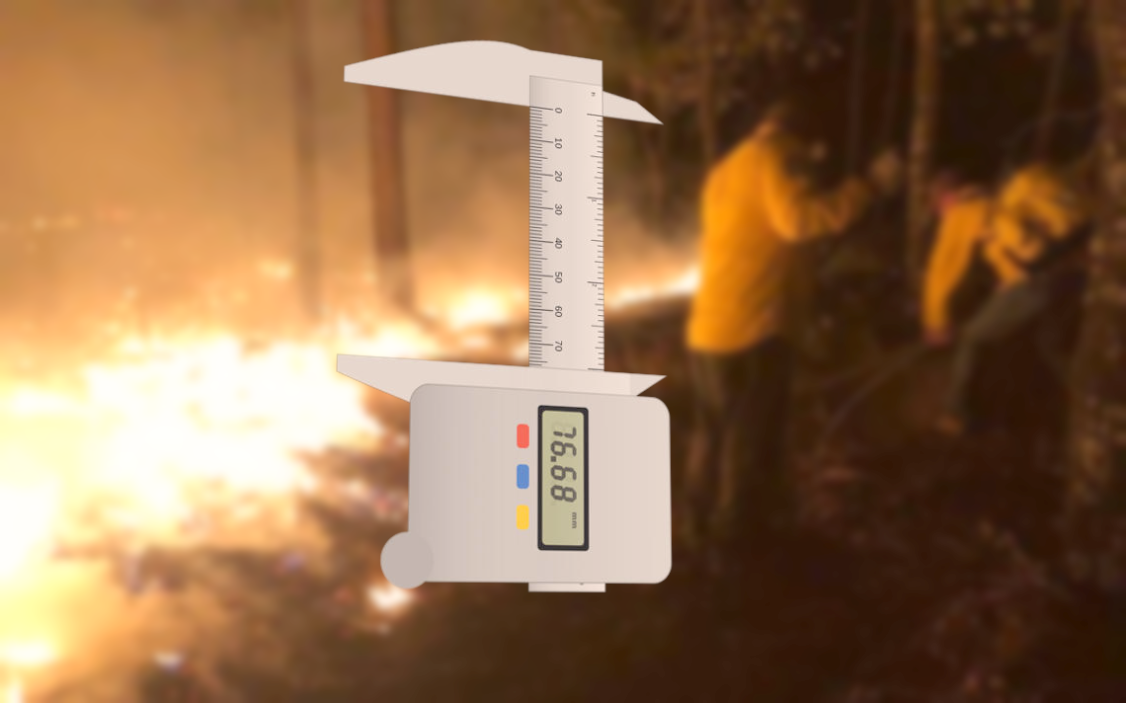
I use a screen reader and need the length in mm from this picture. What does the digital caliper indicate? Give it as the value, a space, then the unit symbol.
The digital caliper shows 76.68 mm
